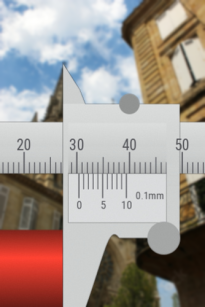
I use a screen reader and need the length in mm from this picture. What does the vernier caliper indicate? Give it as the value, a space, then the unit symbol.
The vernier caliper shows 30.4 mm
